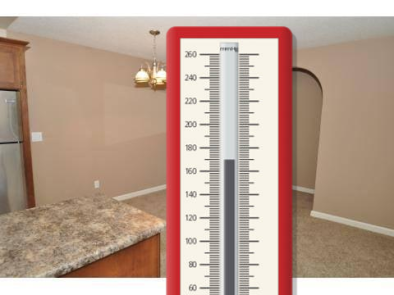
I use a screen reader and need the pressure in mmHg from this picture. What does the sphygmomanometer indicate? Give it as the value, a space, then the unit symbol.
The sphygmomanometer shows 170 mmHg
